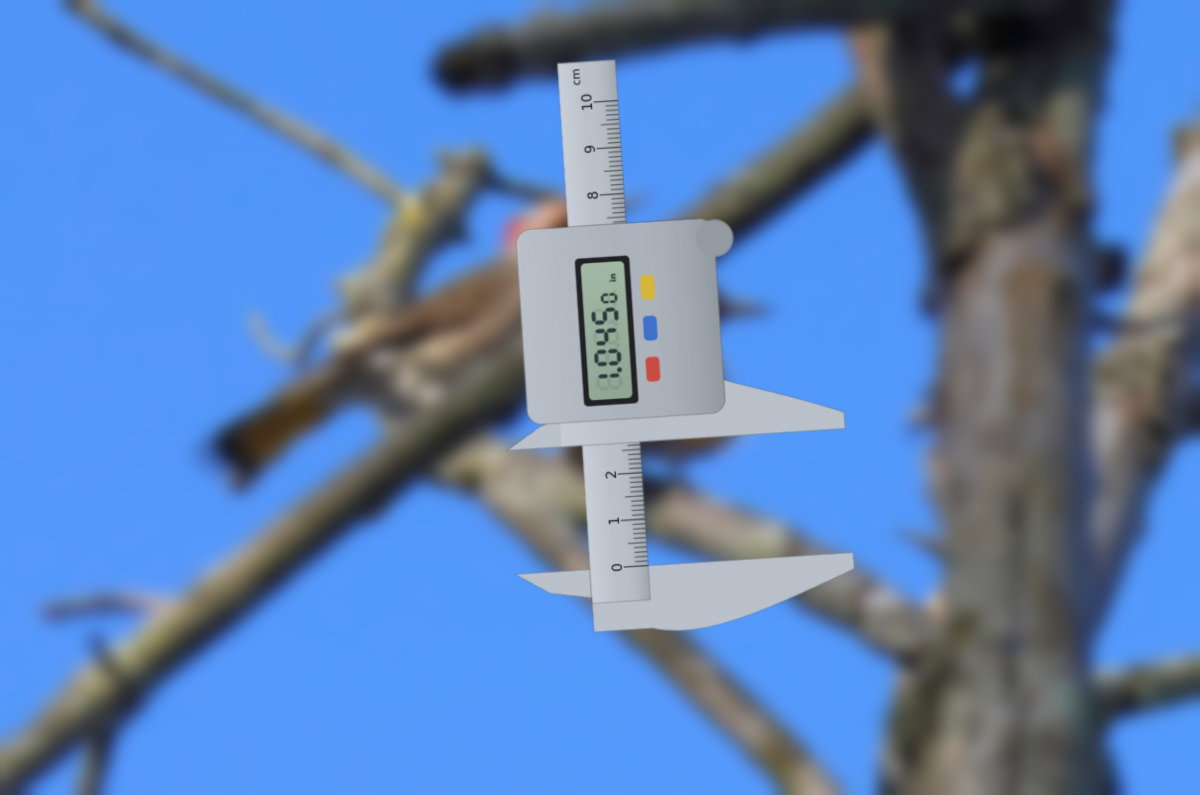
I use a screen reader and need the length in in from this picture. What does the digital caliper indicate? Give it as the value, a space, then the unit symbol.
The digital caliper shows 1.0450 in
